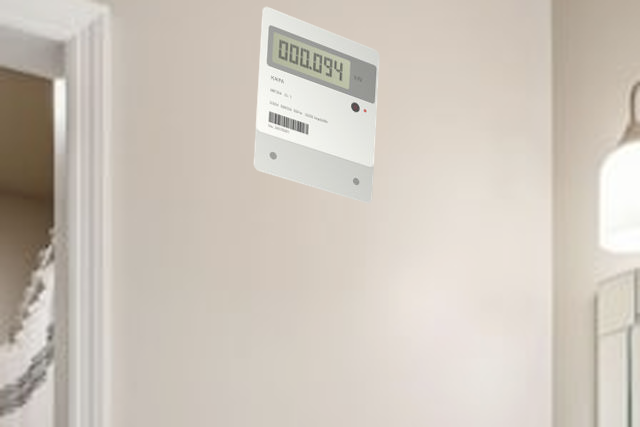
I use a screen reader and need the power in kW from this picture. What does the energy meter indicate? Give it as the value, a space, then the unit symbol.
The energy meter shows 0.094 kW
